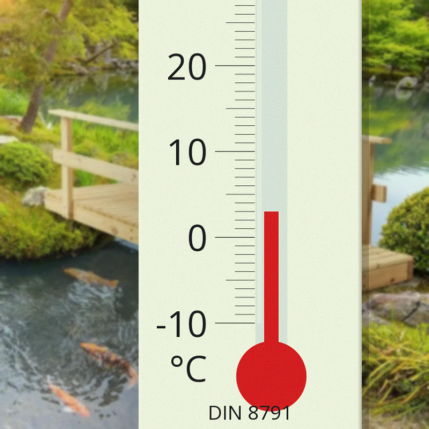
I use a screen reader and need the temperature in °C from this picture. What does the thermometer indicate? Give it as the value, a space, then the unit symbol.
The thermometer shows 3 °C
